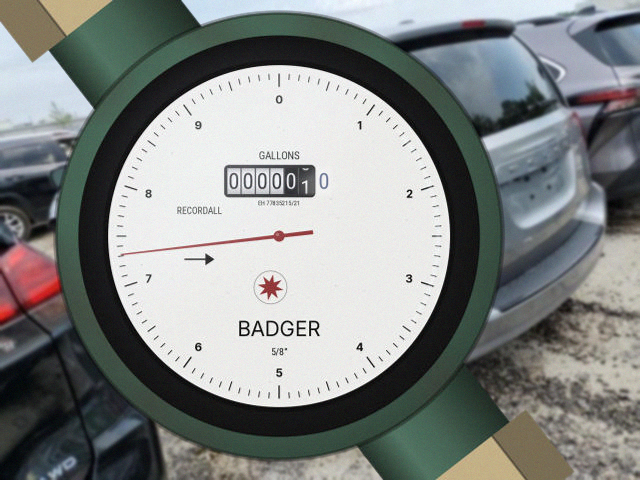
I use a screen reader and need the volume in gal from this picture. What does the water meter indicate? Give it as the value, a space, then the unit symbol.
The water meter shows 7.3 gal
